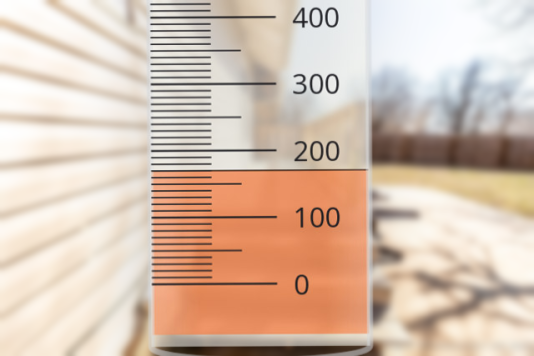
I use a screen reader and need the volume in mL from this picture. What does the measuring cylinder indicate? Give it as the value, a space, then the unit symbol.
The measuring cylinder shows 170 mL
